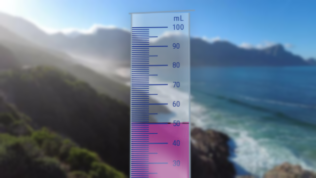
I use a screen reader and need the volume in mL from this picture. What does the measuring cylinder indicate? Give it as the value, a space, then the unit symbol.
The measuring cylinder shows 50 mL
